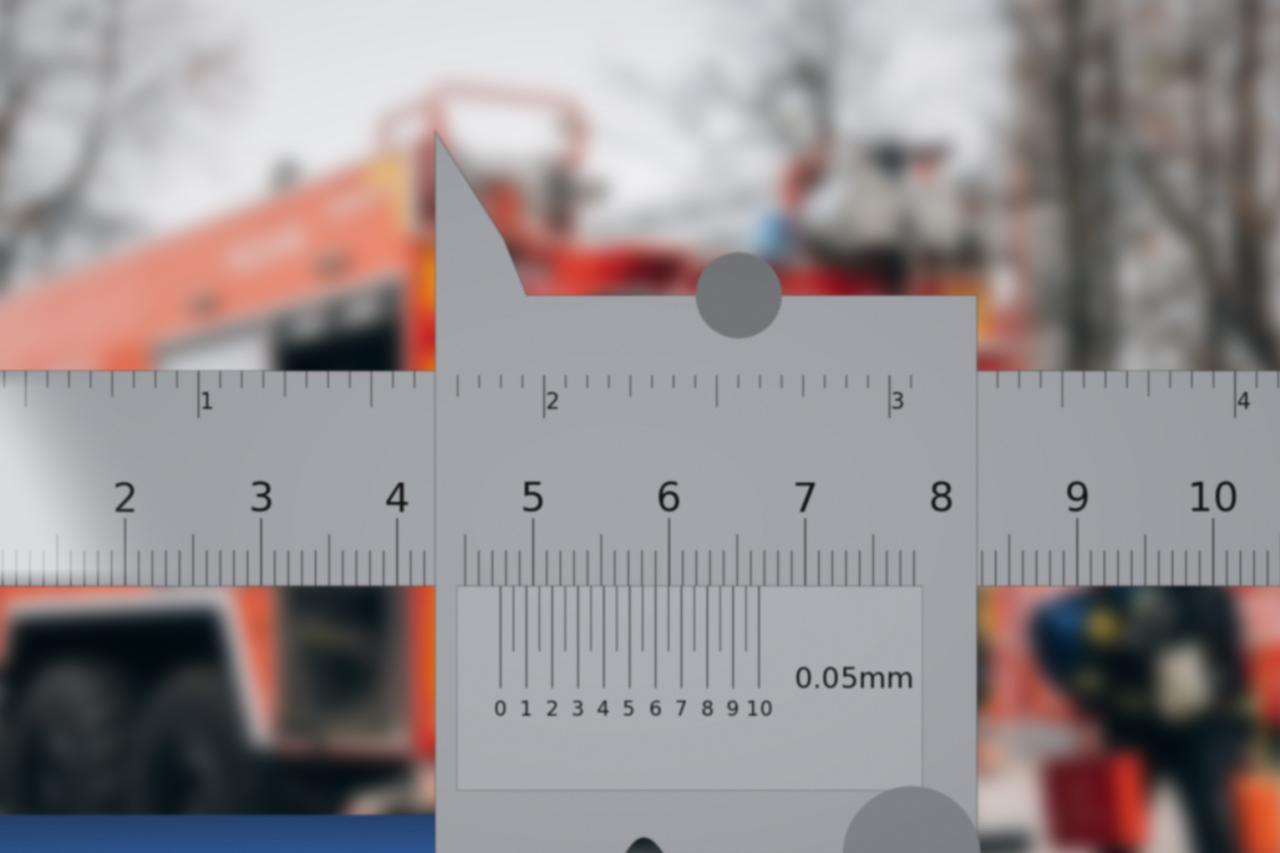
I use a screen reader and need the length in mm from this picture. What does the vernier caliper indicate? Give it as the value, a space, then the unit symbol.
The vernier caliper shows 47.6 mm
